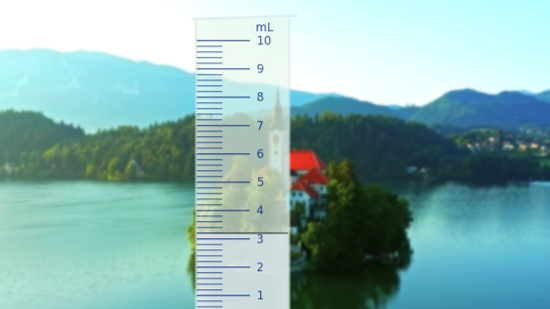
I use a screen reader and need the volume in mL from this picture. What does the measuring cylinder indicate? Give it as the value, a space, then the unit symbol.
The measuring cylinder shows 3.2 mL
